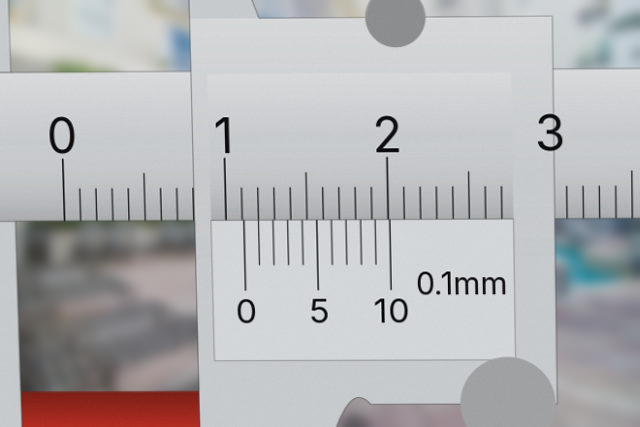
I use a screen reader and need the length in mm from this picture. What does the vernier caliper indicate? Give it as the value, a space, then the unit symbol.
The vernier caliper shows 11.1 mm
